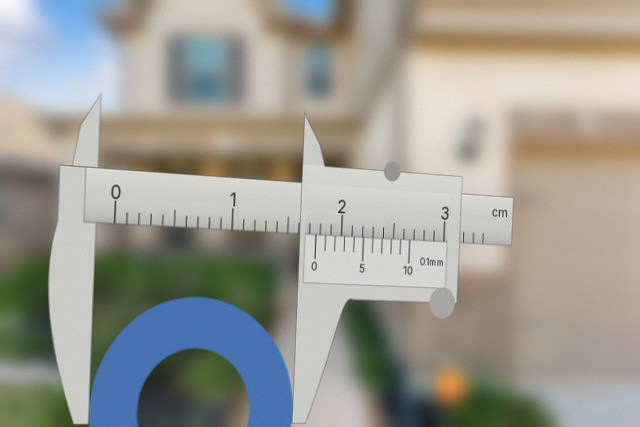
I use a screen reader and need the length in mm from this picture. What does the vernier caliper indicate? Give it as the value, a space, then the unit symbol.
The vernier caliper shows 17.6 mm
